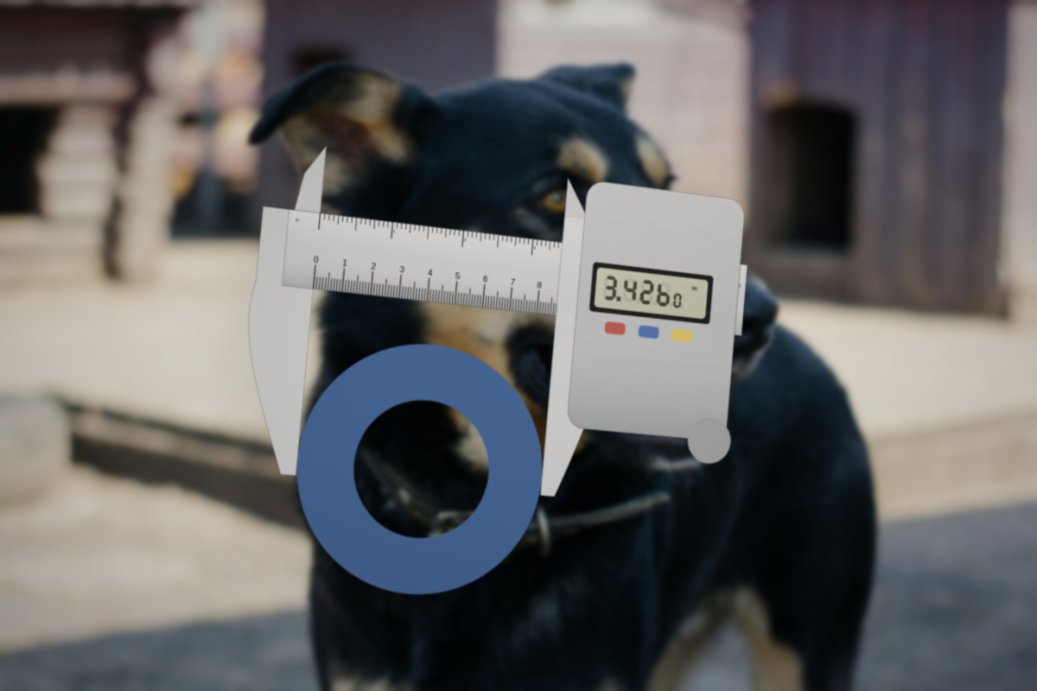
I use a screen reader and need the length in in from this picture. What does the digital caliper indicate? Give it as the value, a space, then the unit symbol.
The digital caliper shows 3.4260 in
